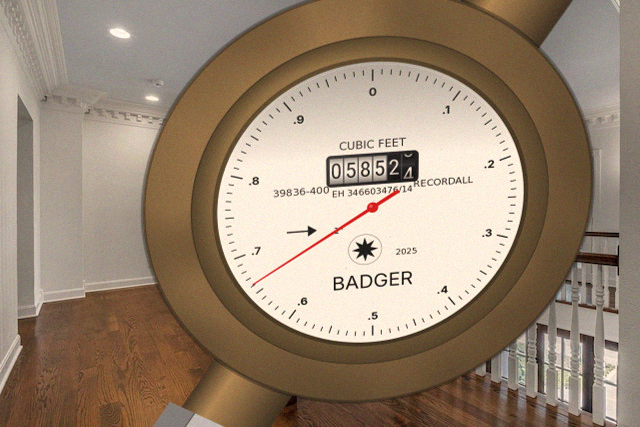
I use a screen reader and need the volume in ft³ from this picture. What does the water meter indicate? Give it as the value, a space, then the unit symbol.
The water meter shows 58523.66 ft³
